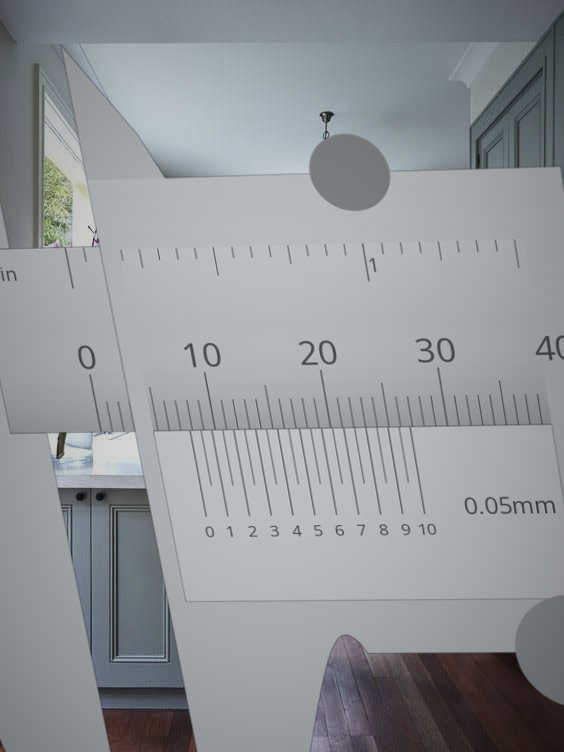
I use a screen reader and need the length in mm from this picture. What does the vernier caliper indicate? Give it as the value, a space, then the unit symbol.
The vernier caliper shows 7.8 mm
